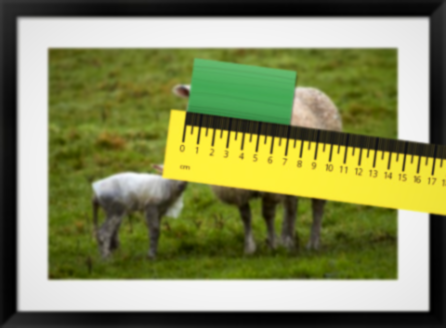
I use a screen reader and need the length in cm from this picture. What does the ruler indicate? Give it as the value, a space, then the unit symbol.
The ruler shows 7 cm
